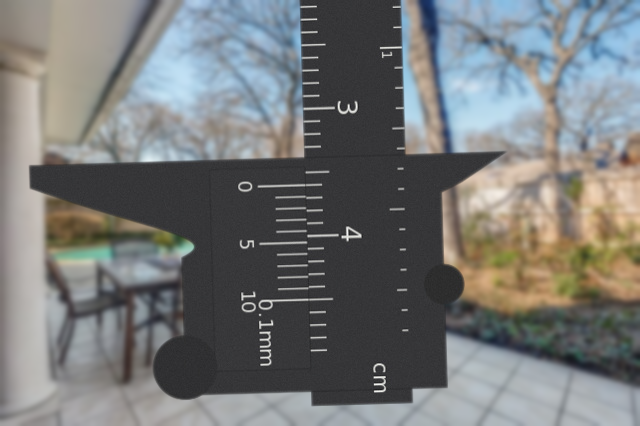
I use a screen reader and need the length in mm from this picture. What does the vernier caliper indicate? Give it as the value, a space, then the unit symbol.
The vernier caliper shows 36.0 mm
